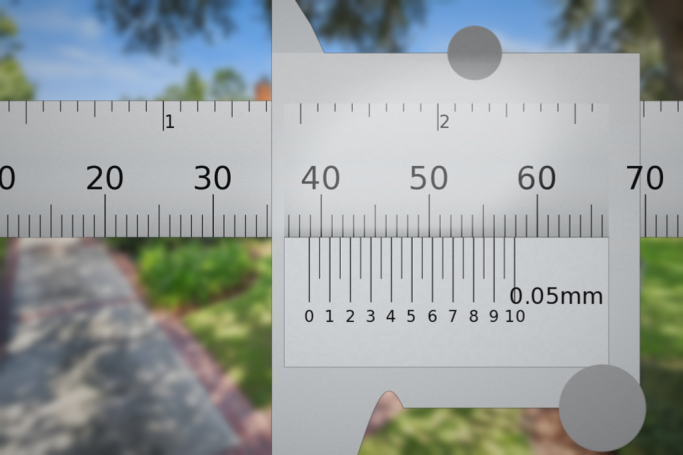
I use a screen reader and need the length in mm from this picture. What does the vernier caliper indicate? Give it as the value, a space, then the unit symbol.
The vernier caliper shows 38.9 mm
